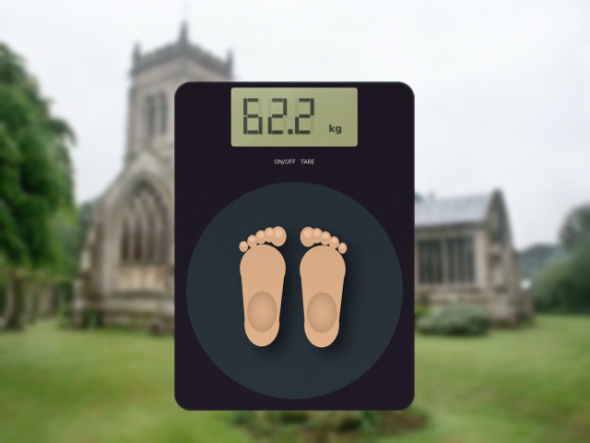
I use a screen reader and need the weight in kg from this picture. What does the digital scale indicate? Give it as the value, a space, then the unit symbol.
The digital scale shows 62.2 kg
